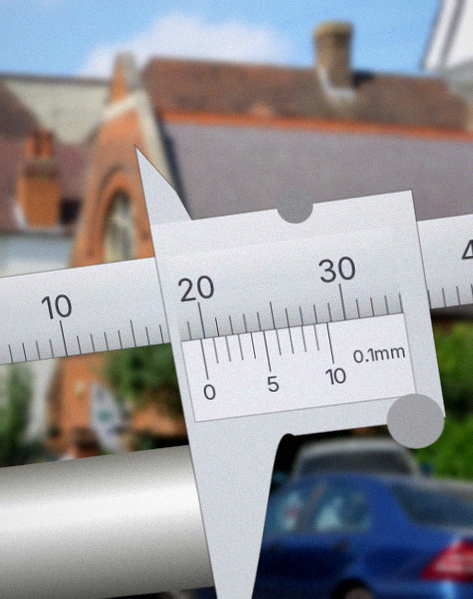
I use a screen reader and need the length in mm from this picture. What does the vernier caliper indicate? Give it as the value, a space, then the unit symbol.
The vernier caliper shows 19.7 mm
